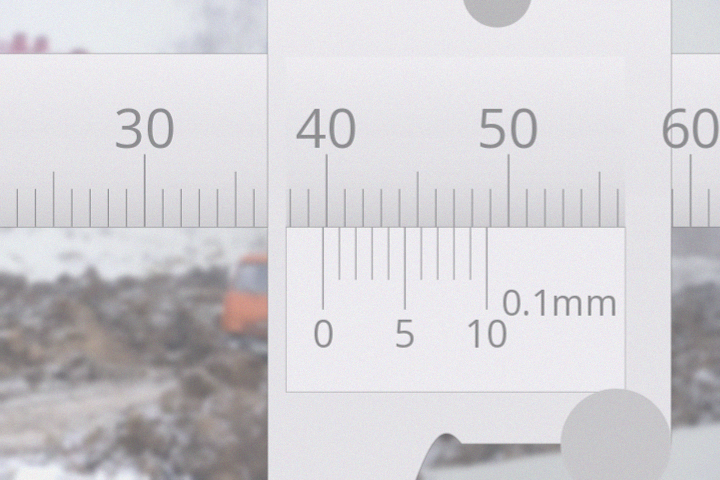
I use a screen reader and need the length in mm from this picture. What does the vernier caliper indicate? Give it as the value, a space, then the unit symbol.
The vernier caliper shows 39.8 mm
